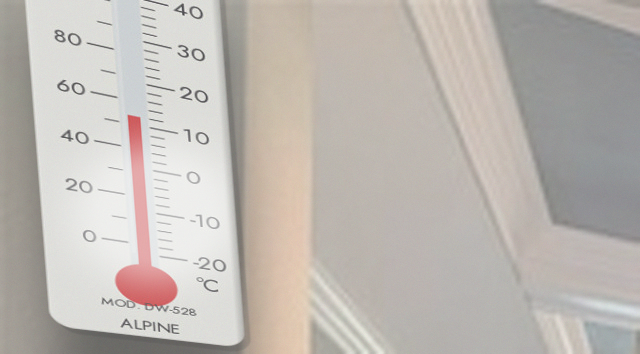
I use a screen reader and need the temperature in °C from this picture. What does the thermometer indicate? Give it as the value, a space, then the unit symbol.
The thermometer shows 12 °C
